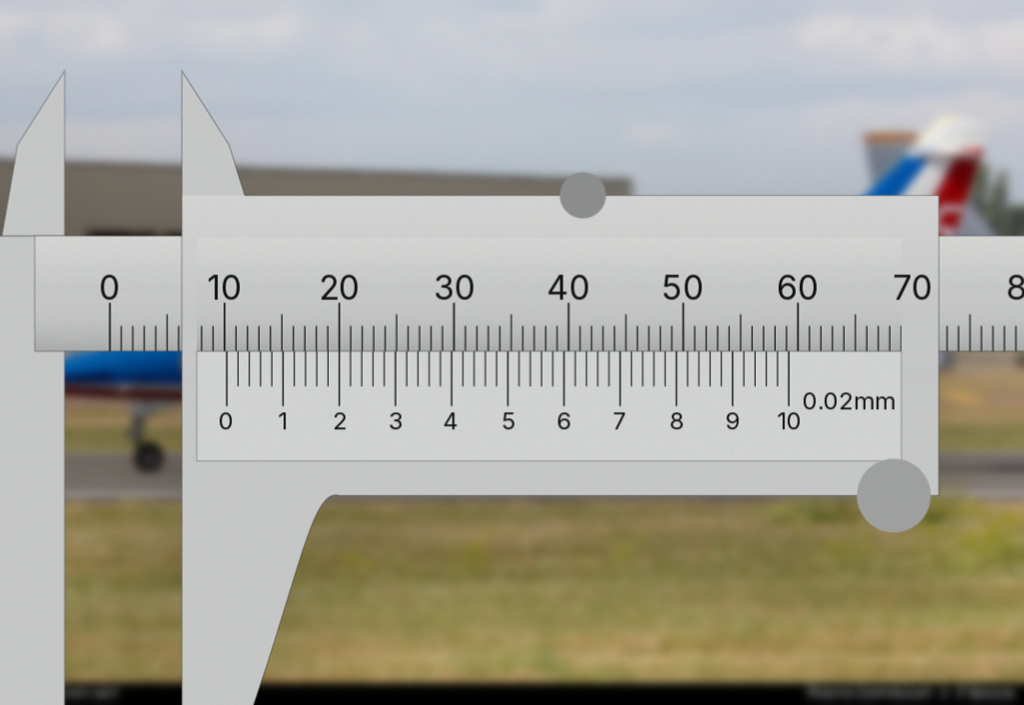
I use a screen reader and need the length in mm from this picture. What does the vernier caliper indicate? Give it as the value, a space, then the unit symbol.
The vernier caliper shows 10.2 mm
